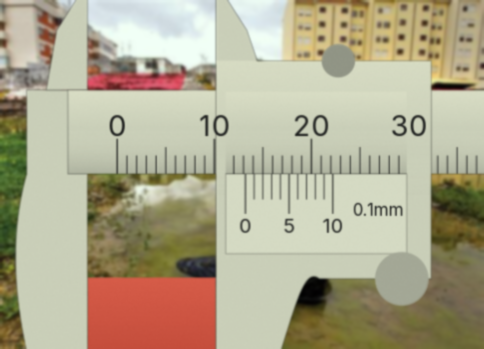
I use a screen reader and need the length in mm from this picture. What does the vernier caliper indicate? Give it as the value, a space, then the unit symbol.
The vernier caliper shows 13.2 mm
